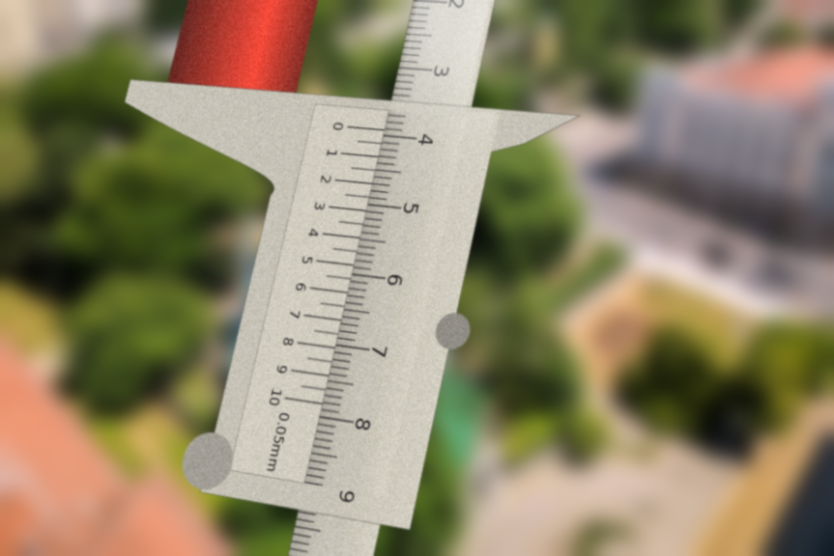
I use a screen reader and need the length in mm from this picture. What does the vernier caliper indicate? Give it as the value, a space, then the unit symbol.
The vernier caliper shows 39.2 mm
